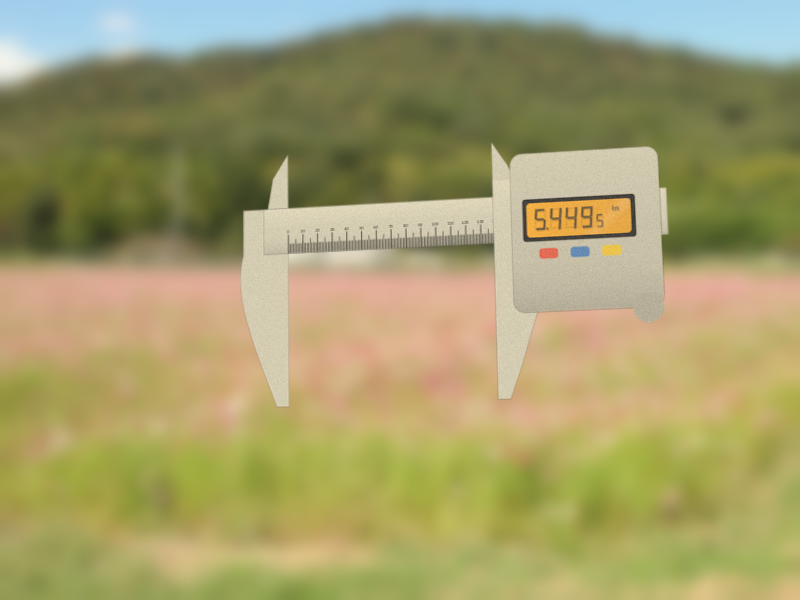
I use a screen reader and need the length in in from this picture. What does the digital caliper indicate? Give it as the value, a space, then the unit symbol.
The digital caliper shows 5.4495 in
